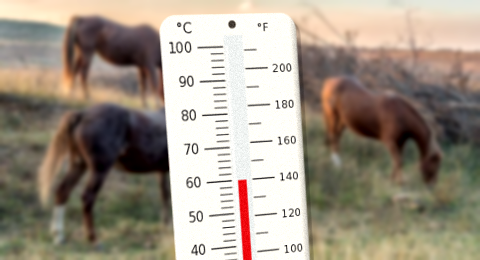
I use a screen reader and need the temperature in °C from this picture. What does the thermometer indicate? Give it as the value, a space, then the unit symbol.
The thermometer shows 60 °C
